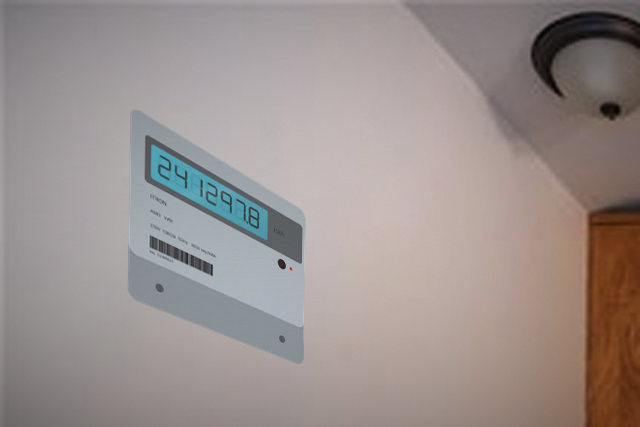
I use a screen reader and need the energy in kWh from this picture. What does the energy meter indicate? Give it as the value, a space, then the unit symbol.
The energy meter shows 241297.8 kWh
